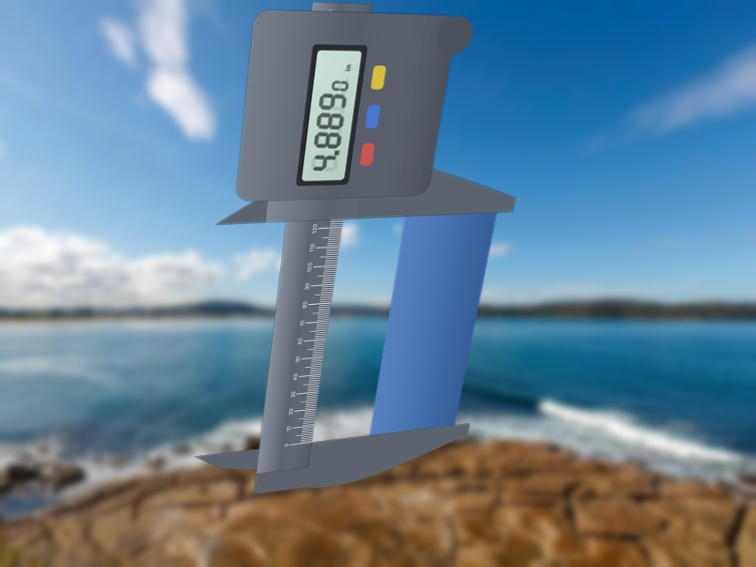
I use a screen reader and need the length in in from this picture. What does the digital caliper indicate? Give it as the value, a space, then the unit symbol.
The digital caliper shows 4.8890 in
